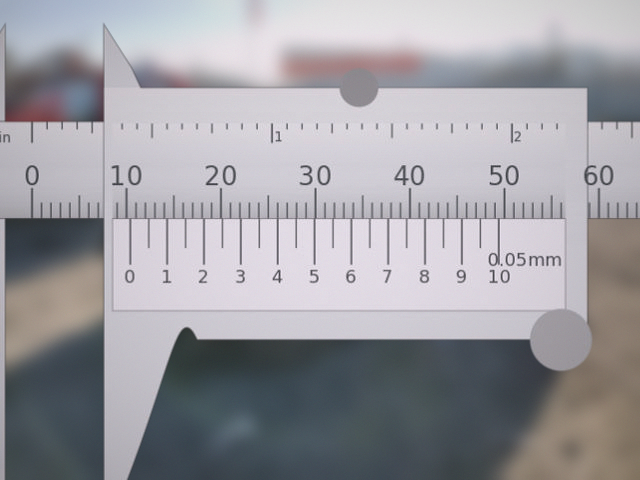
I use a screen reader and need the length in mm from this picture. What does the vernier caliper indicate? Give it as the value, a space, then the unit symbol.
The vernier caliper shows 10.4 mm
